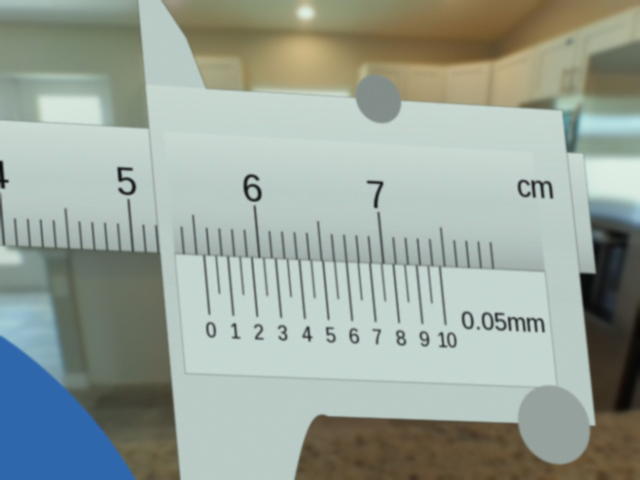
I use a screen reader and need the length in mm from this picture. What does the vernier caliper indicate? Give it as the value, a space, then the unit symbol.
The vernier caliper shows 55.6 mm
